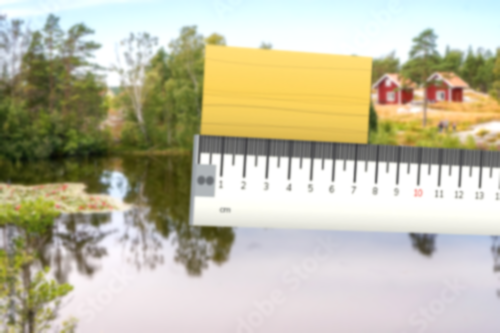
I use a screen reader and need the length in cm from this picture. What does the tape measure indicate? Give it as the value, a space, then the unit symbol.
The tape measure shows 7.5 cm
